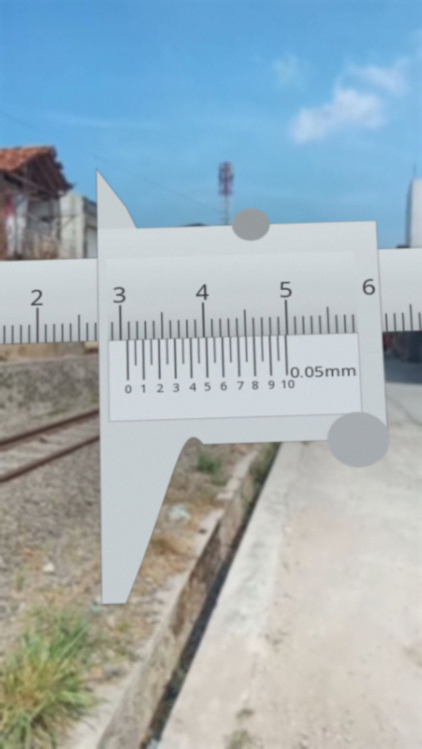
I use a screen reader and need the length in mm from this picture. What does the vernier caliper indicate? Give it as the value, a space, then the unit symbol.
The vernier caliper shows 30.8 mm
